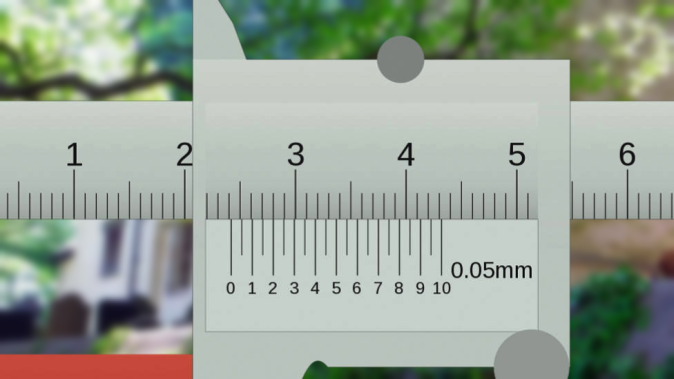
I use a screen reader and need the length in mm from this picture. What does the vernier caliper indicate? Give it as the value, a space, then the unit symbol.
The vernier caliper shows 24.2 mm
